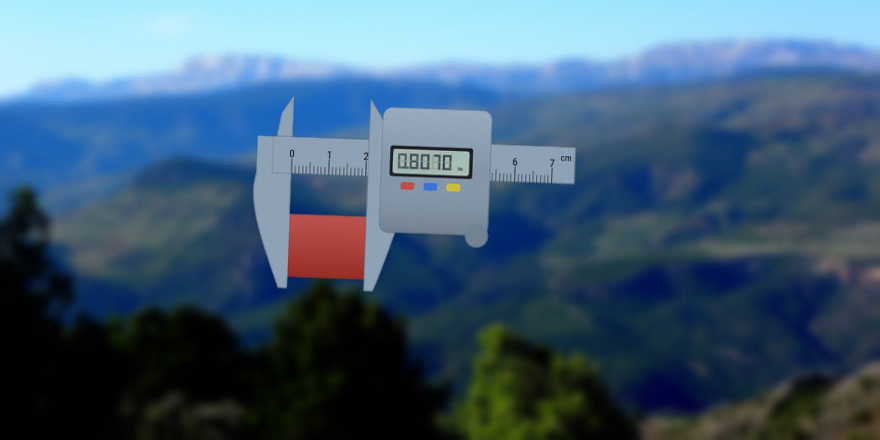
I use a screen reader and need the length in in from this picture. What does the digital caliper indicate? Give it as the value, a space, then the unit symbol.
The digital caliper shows 0.8070 in
